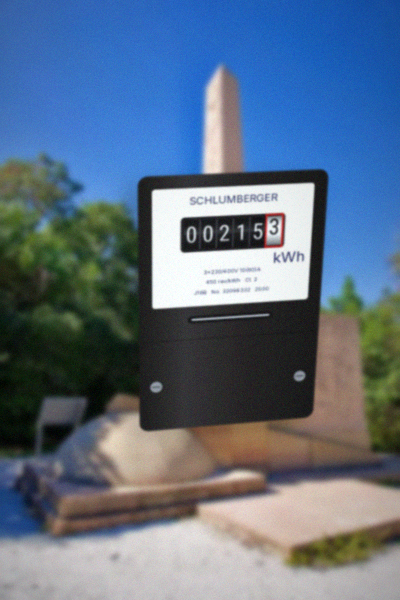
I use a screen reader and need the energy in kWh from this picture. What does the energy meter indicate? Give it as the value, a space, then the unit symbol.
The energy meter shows 215.3 kWh
